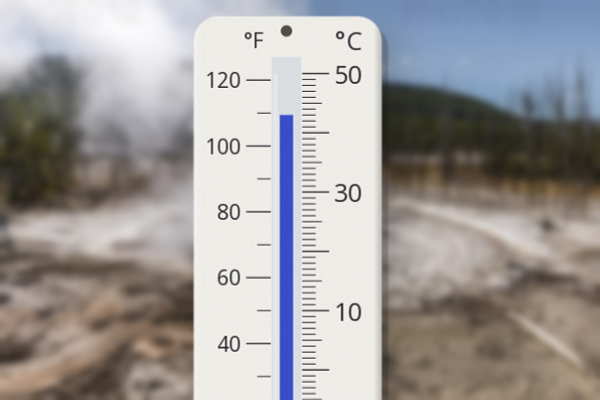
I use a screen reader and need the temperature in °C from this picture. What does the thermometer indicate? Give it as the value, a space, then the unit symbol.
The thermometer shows 43 °C
